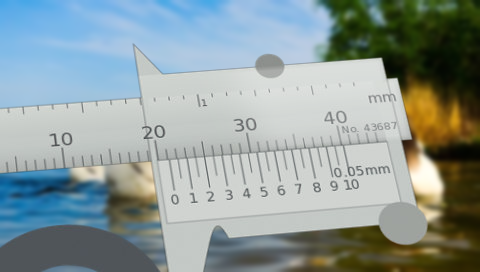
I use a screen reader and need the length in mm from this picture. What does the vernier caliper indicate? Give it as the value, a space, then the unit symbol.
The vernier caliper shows 21.2 mm
